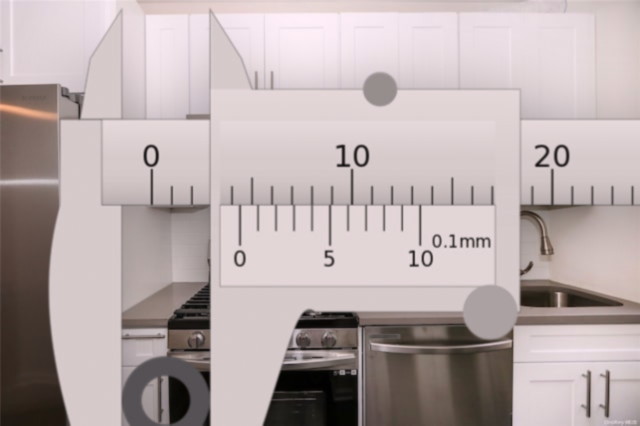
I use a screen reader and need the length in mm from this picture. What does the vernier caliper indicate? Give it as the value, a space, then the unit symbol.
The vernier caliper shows 4.4 mm
